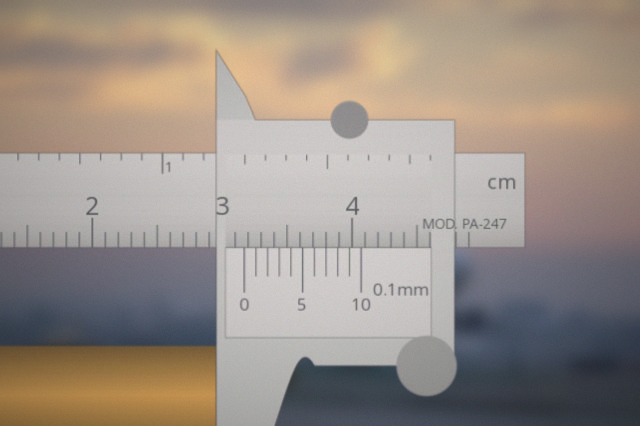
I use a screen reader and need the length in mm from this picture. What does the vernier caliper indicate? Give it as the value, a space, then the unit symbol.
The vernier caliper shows 31.7 mm
